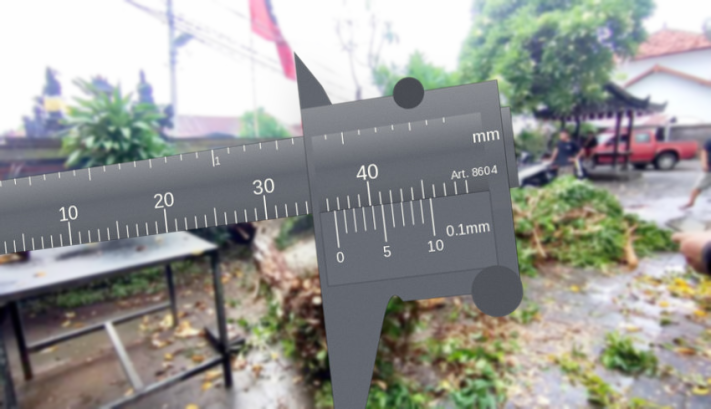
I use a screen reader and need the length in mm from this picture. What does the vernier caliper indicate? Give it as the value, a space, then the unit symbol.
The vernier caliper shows 36.6 mm
